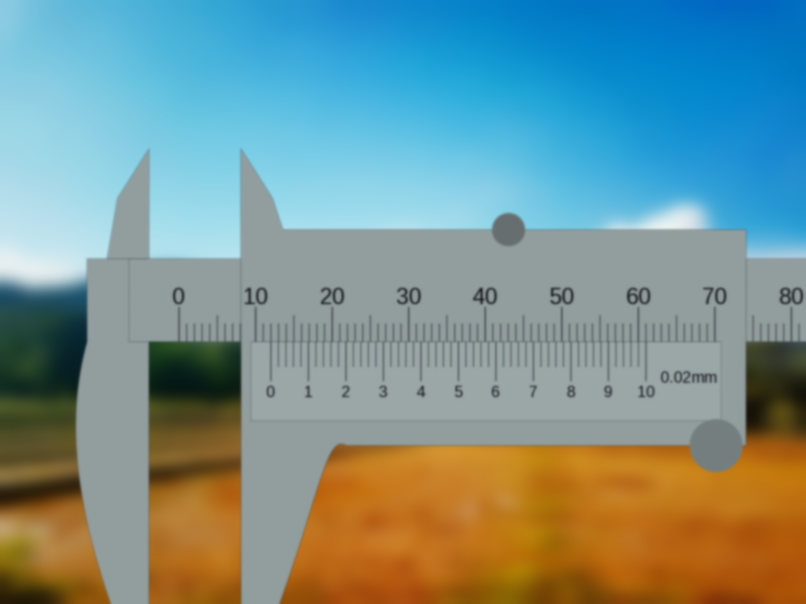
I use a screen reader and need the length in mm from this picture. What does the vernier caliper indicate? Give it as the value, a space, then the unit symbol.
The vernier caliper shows 12.0 mm
